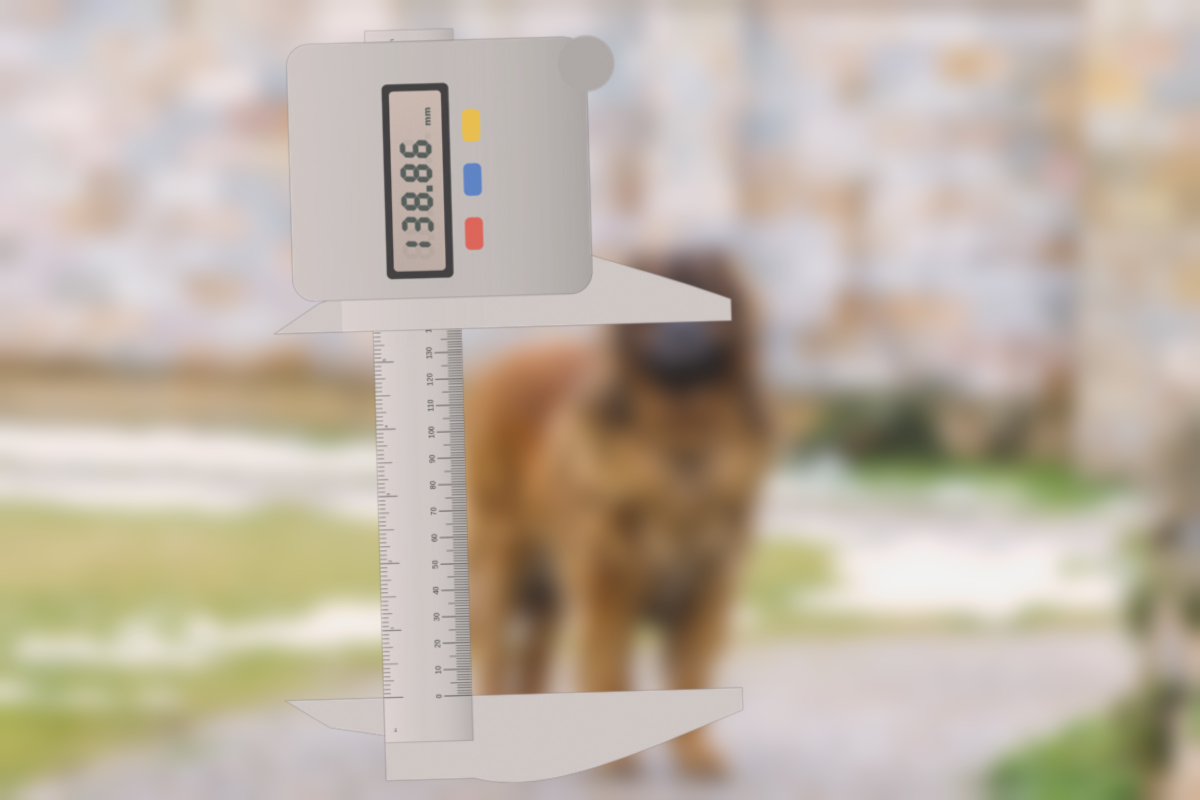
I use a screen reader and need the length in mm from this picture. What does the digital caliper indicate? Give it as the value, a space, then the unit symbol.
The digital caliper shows 138.86 mm
